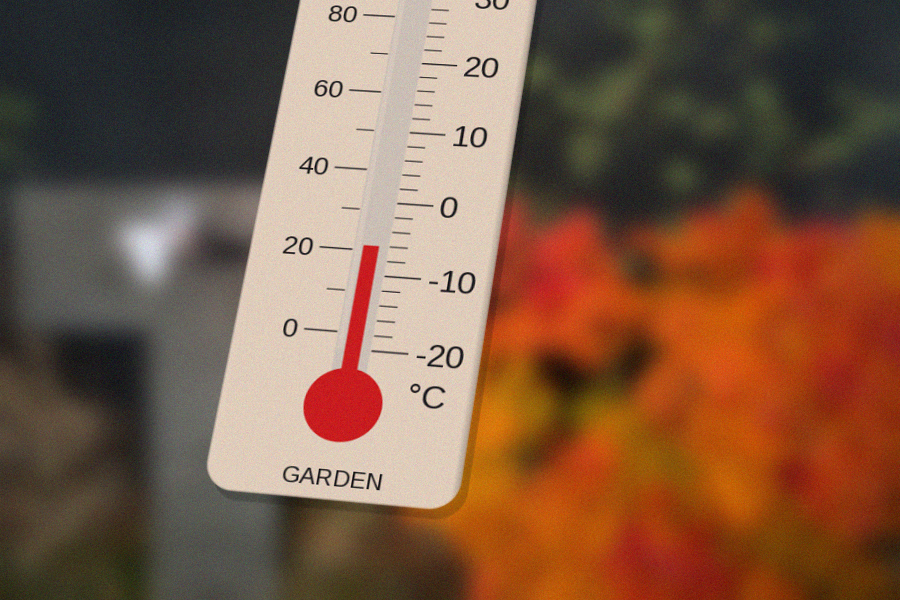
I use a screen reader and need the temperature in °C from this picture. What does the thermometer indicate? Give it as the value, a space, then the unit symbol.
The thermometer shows -6 °C
